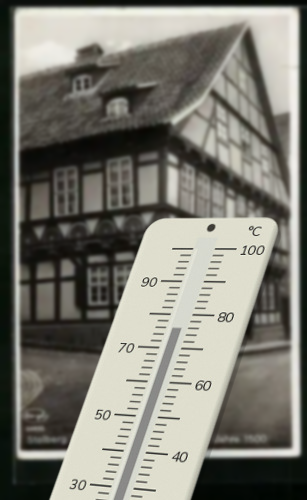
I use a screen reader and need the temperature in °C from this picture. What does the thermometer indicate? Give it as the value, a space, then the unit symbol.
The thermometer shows 76 °C
